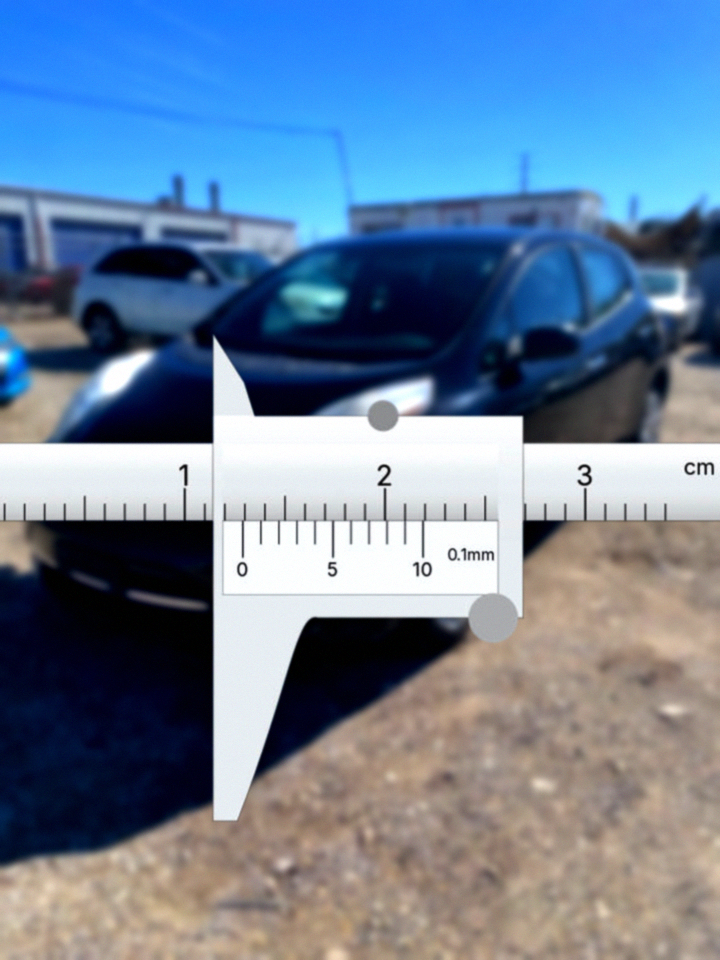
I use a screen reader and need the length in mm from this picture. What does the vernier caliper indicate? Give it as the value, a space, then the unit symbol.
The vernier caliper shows 12.9 mm
